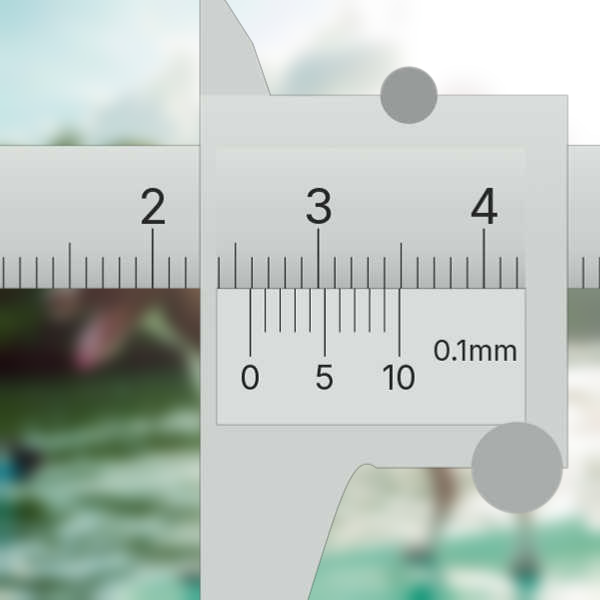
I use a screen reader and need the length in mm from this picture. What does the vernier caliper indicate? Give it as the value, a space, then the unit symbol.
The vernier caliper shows 25.9 mm
